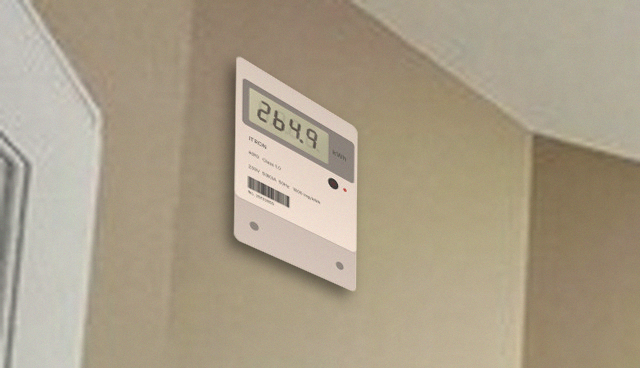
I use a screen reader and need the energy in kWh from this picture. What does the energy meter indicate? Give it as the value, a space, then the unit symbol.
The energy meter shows 264.9 kWh
